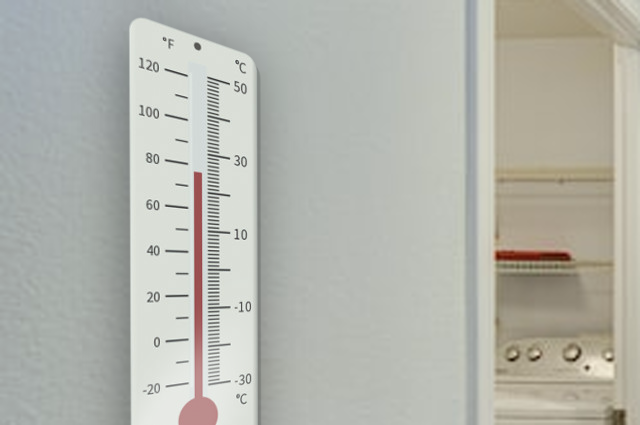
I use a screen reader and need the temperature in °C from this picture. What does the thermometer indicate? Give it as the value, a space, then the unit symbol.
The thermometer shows 25 °C
